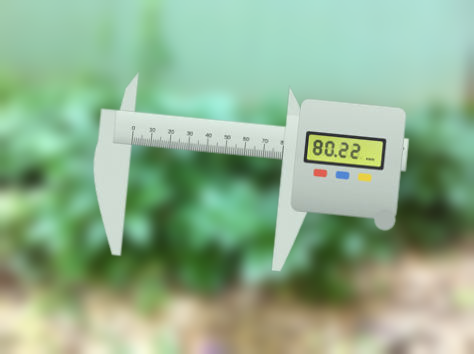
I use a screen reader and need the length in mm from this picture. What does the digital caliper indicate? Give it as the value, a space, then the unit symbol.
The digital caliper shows 80.22 mm
